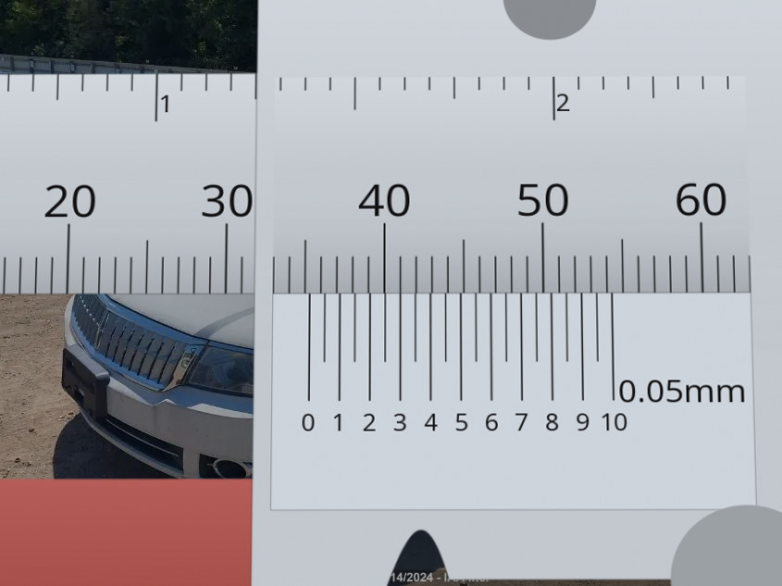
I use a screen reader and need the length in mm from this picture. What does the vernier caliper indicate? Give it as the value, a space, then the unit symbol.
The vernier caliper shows 35.3 mm
